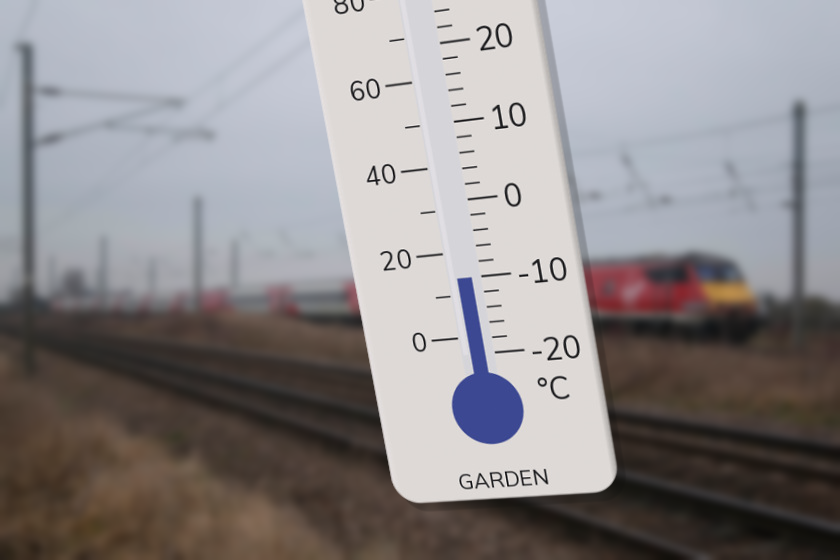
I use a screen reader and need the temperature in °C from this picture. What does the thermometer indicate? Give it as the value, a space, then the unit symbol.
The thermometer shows -10 °C
